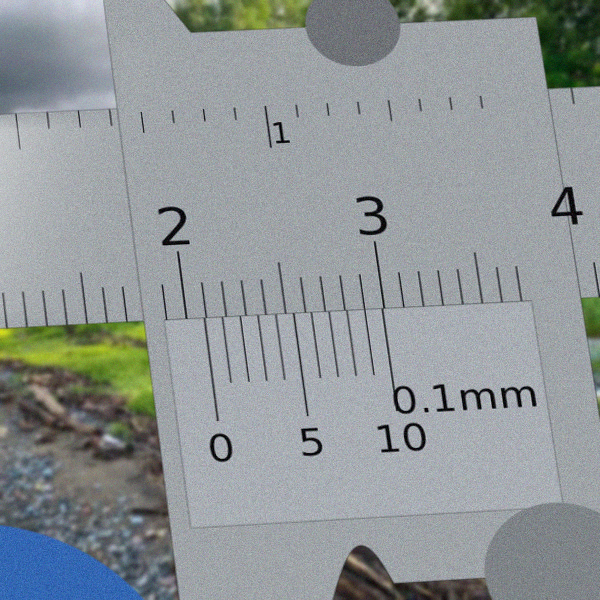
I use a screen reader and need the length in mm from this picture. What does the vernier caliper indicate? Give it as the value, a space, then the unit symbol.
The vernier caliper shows 20.9 mm
